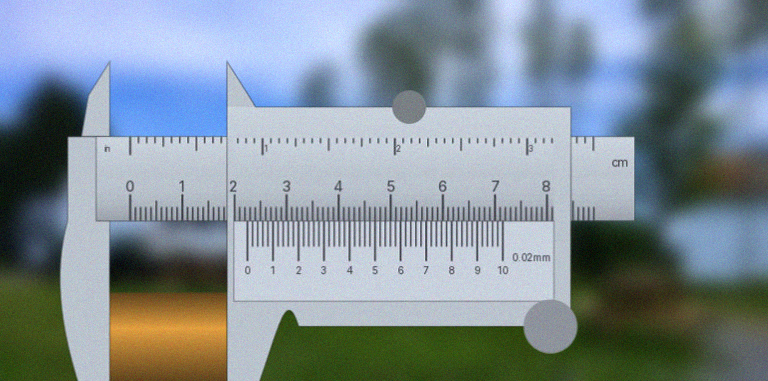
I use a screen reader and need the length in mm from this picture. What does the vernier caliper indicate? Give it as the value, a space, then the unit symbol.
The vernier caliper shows 22.5 mm
